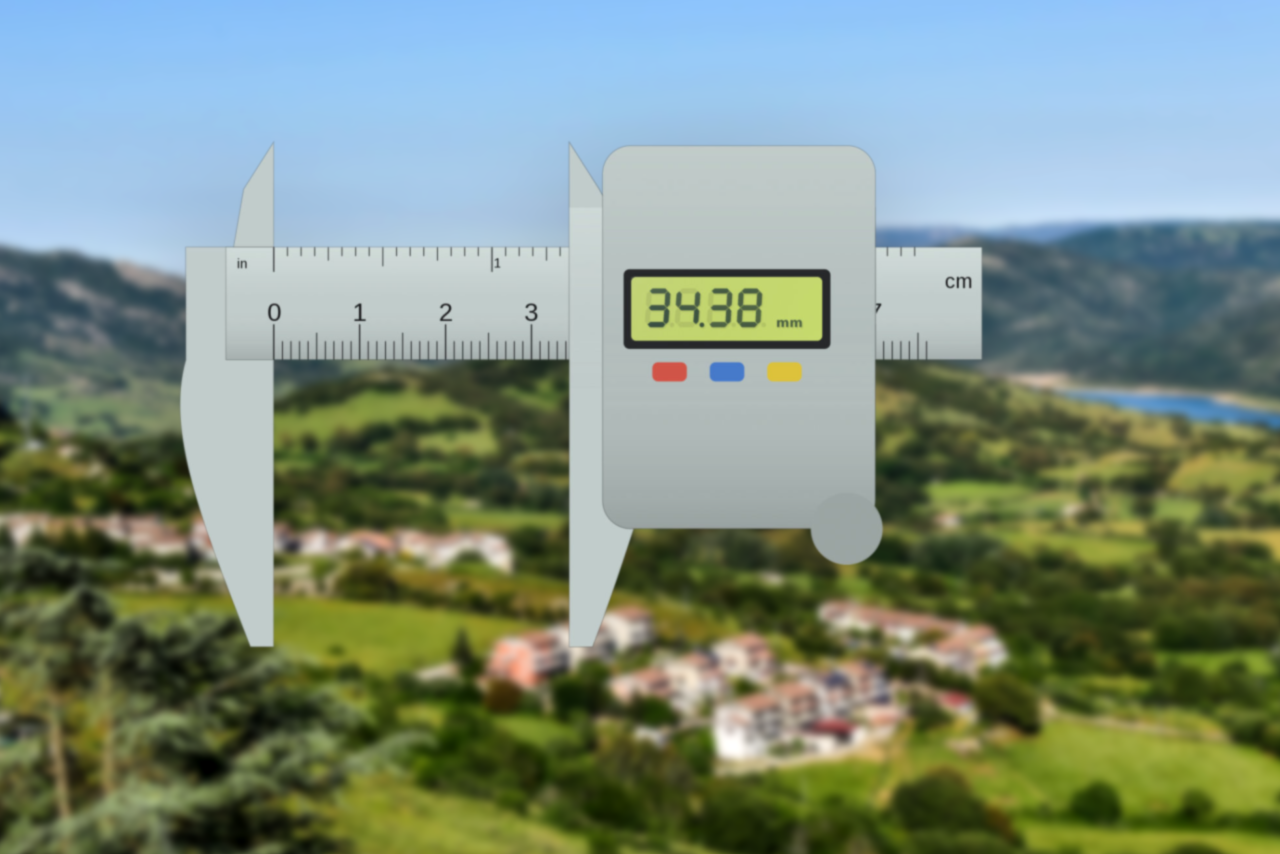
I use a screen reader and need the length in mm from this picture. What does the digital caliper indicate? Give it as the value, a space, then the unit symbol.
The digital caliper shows 34.38 mm
